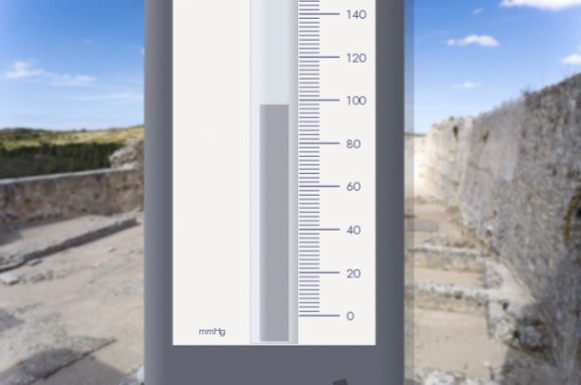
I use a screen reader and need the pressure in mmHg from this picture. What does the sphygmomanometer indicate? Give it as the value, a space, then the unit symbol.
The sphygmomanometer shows 98 mmHg
